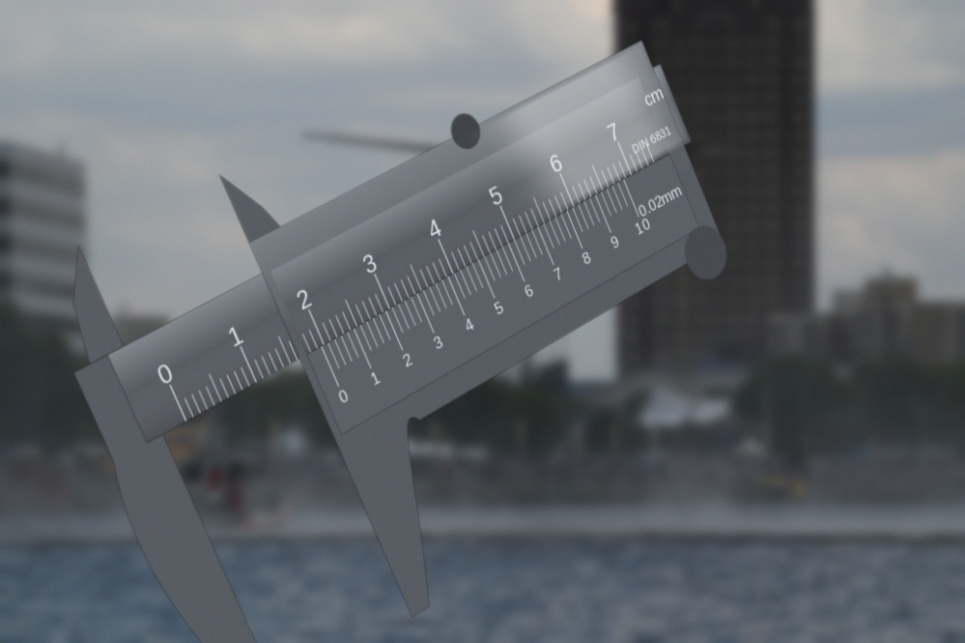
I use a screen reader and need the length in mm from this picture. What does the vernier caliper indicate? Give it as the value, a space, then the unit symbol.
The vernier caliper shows 19.6 mm
